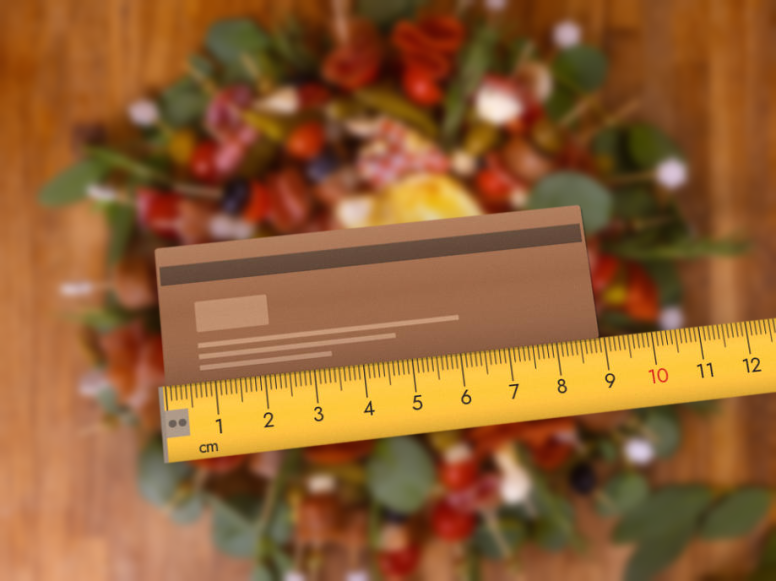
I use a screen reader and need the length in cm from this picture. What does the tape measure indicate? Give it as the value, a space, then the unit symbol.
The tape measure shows 8.9 cm
